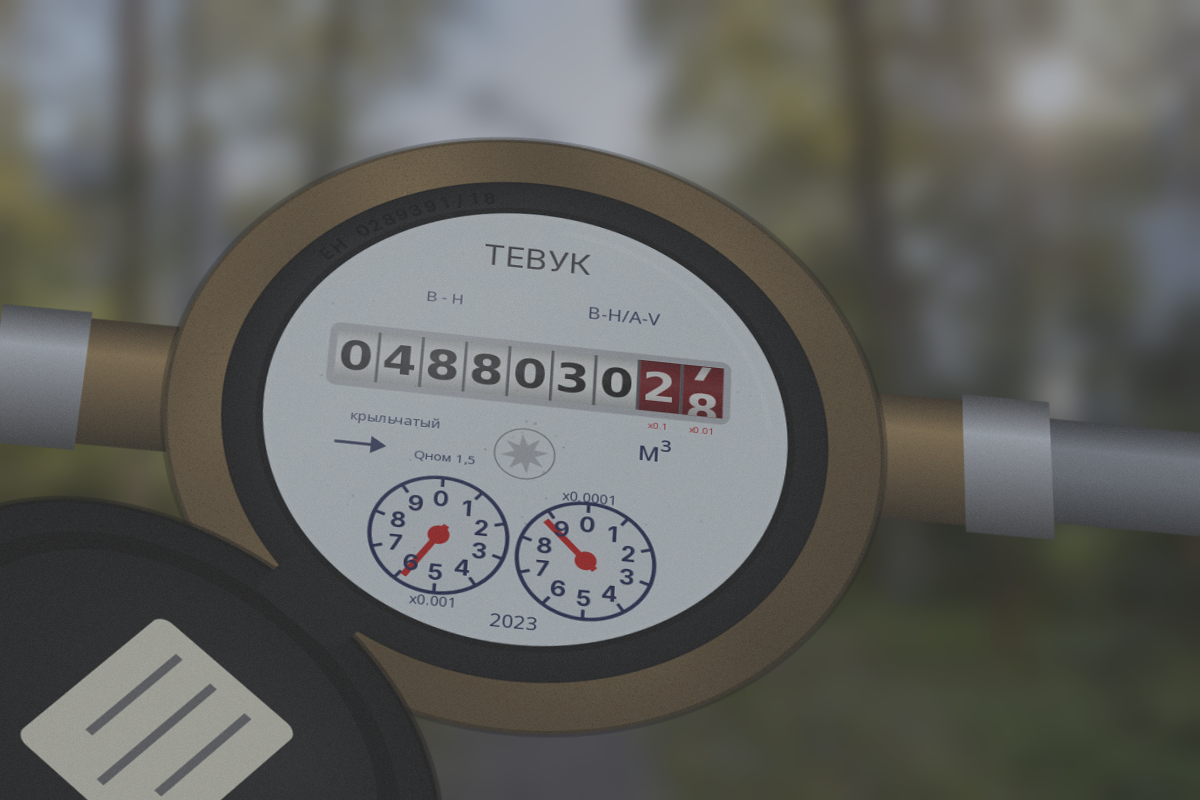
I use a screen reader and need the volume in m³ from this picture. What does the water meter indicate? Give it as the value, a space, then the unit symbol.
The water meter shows 488030.2758 m³
